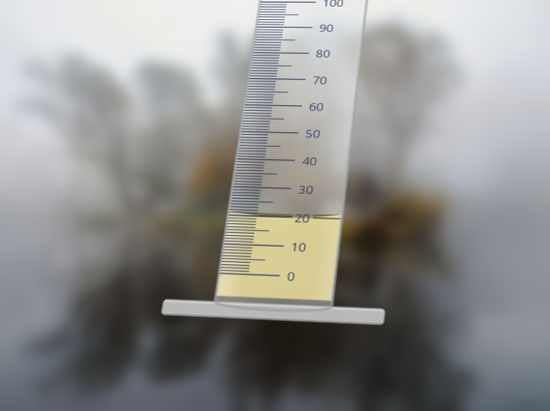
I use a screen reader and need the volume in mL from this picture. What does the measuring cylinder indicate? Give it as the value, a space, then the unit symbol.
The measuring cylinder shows 20 mL
